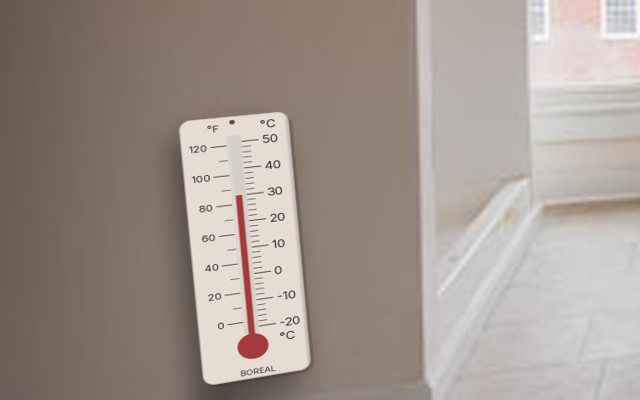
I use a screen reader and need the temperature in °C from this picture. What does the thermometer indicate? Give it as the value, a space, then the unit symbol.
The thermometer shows 30 °C
